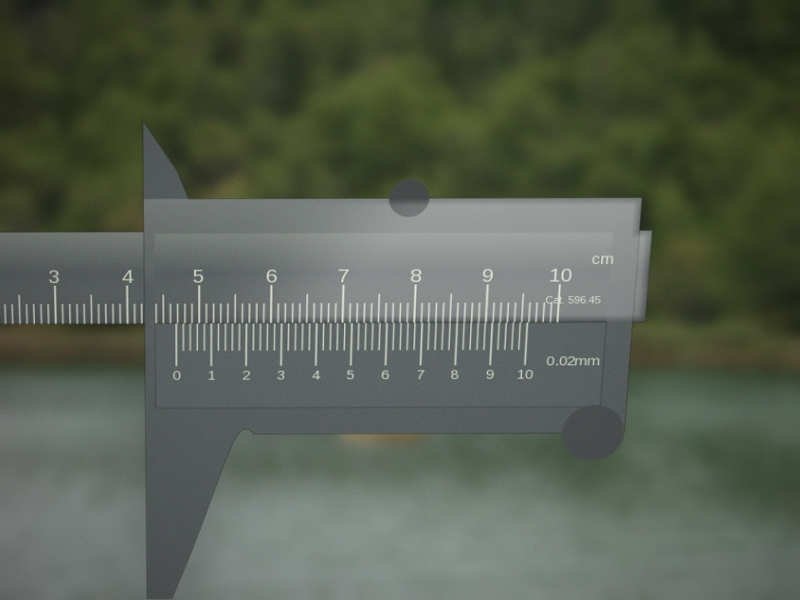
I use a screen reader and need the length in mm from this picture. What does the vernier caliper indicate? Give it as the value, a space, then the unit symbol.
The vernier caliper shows 46.8 mm
